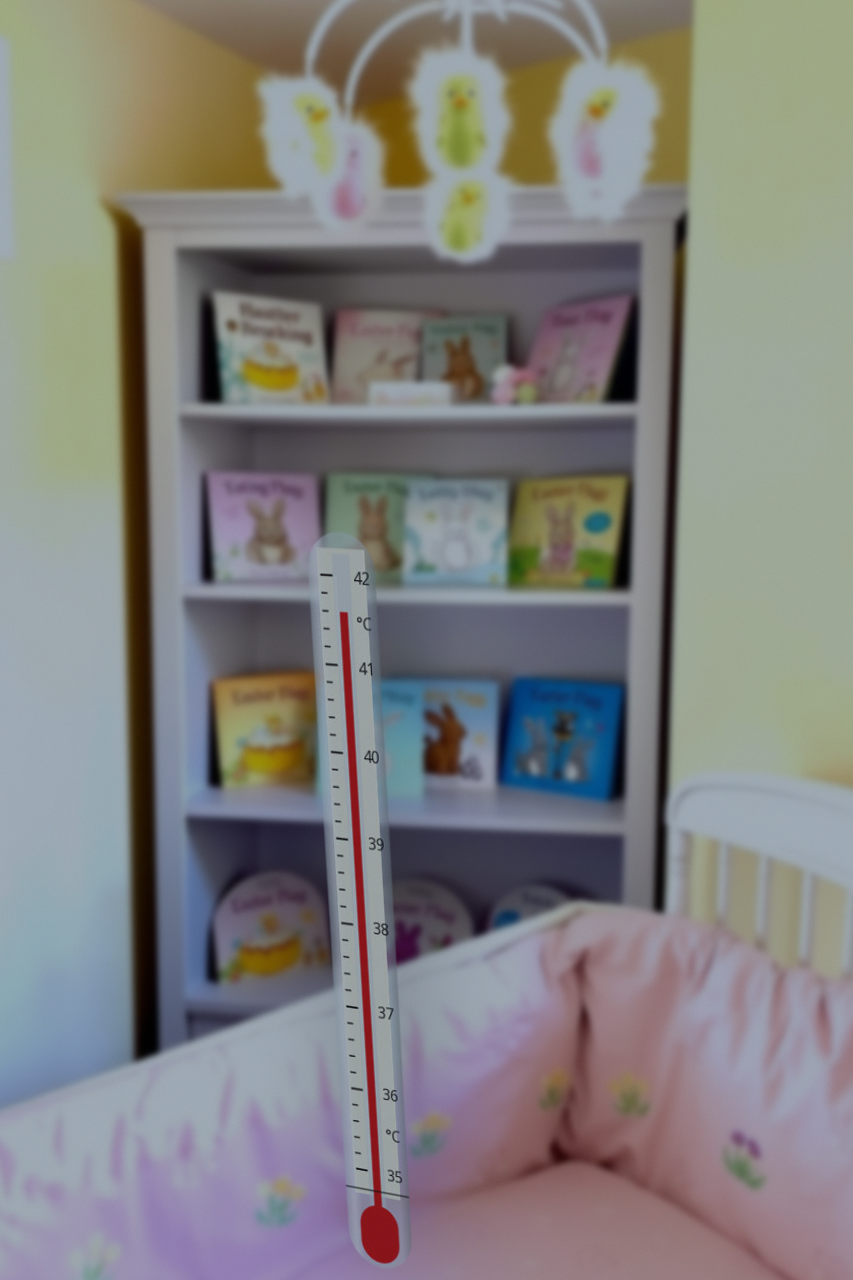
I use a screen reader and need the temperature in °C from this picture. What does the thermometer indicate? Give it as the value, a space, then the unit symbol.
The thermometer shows 41.6 °C
